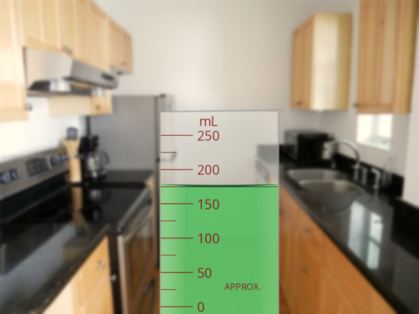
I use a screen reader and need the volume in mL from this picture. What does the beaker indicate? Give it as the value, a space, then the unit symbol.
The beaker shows 175 mL
